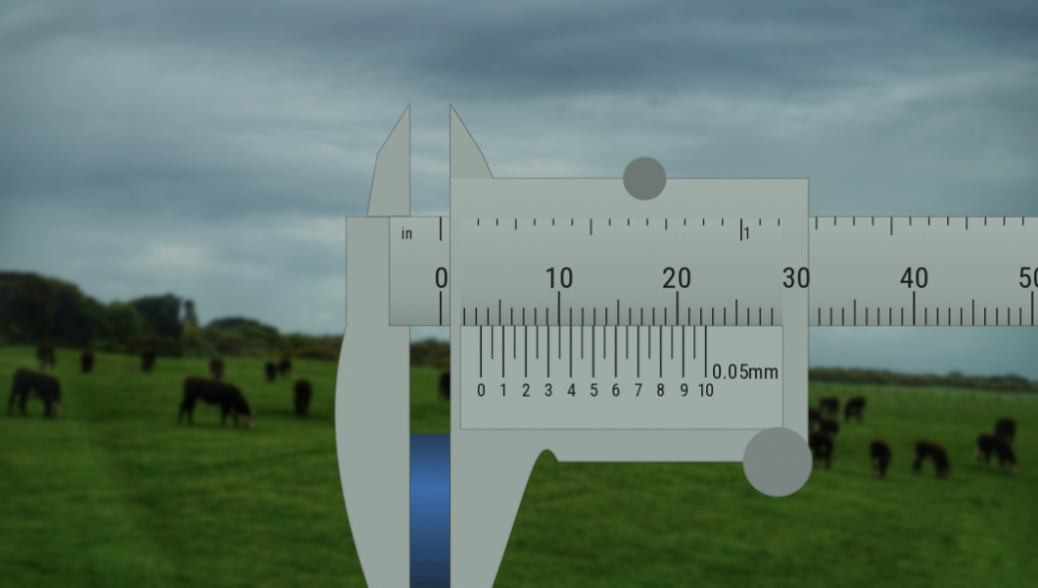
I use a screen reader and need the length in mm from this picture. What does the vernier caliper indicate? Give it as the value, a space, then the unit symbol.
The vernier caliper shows 3.4 mm
